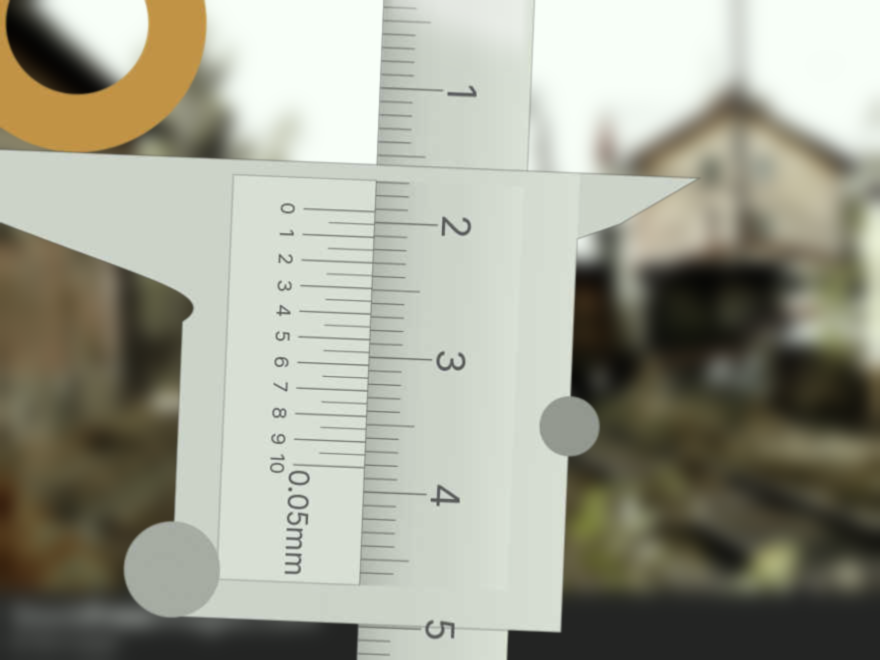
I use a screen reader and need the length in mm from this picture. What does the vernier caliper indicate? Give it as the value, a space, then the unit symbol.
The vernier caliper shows 19.2 mm
